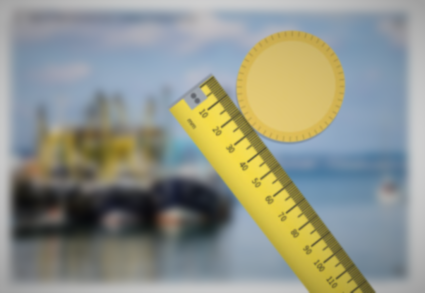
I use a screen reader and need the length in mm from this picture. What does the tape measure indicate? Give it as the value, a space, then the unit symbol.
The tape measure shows 50 mm
